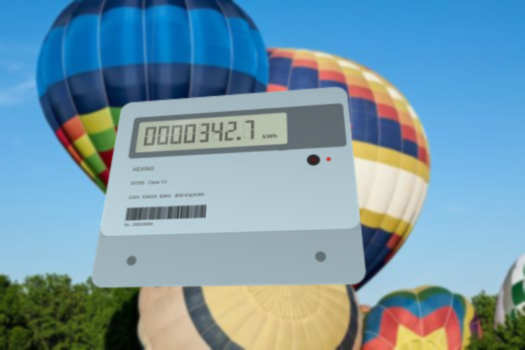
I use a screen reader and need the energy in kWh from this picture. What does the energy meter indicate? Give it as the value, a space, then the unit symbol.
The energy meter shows 342.7 kWh
